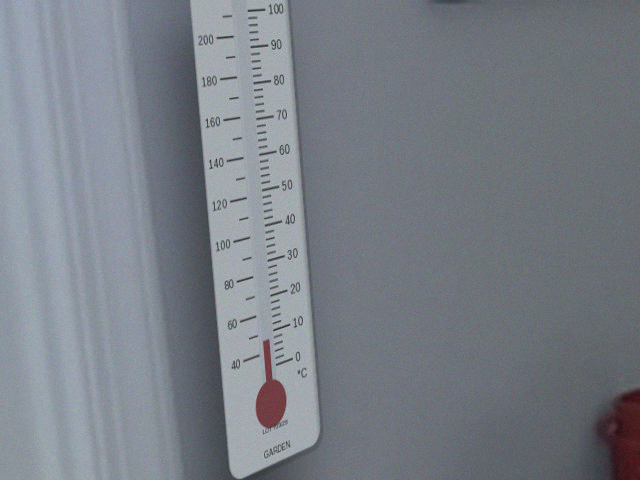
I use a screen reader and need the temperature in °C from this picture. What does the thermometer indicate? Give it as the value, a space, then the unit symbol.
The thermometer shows 8 °C
